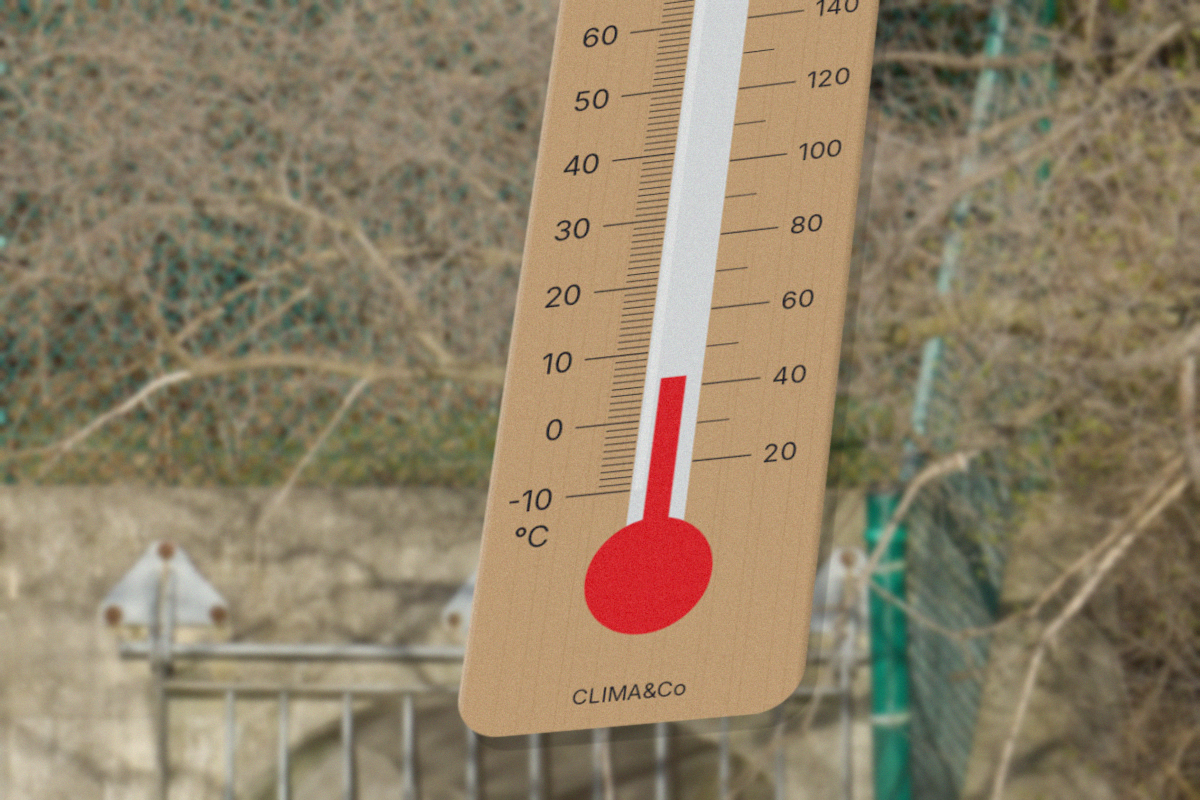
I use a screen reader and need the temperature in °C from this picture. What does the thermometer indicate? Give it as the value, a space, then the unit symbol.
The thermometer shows 6 °C
